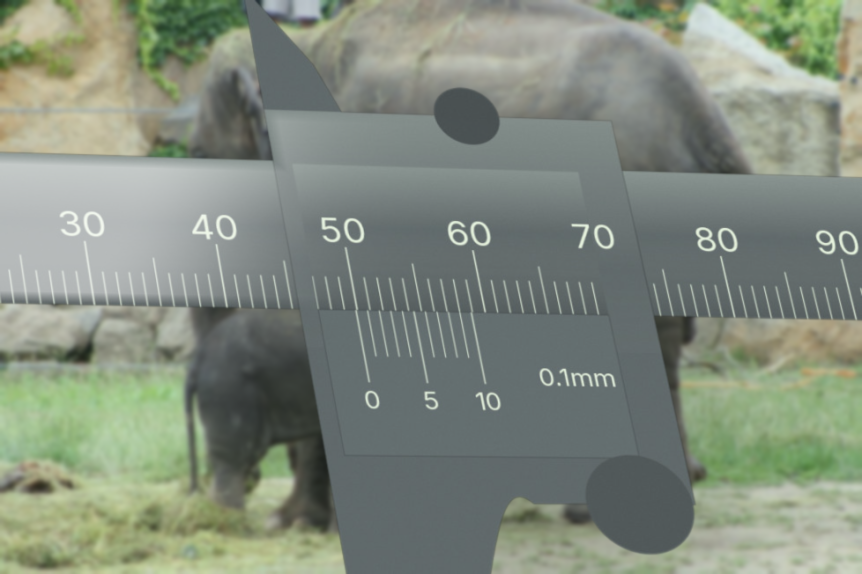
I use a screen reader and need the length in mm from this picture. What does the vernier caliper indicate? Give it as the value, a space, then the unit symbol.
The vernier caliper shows 49.9 mm
